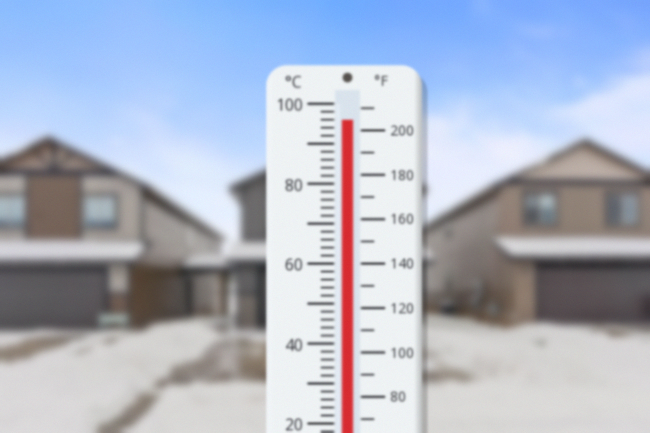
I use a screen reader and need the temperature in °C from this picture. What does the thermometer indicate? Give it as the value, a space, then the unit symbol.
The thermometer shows 96 °C
